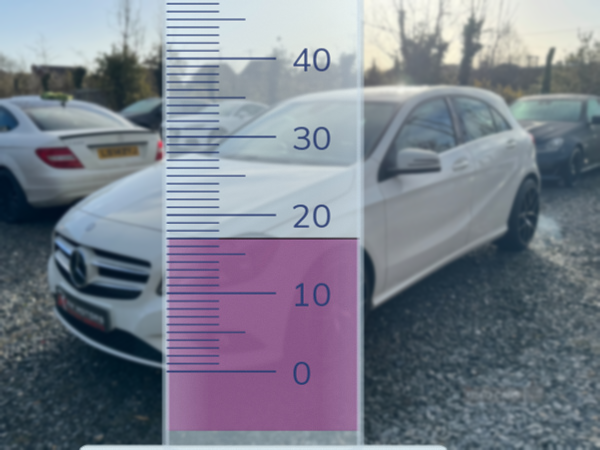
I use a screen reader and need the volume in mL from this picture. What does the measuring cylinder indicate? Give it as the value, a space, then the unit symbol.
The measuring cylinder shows 17 mL
